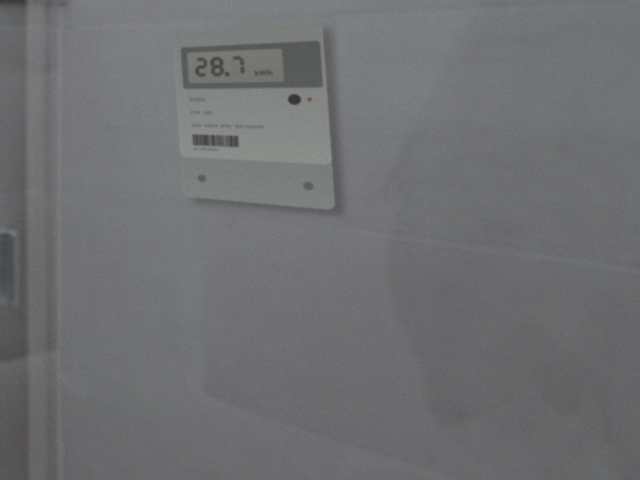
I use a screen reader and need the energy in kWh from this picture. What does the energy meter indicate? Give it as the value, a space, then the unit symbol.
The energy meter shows 28.7 kWh
